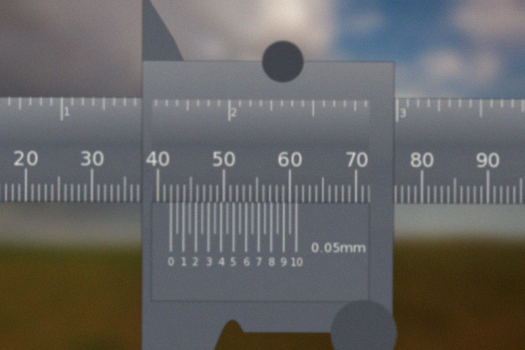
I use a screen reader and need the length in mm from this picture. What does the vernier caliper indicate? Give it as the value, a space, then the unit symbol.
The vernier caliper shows 42.0 mm
